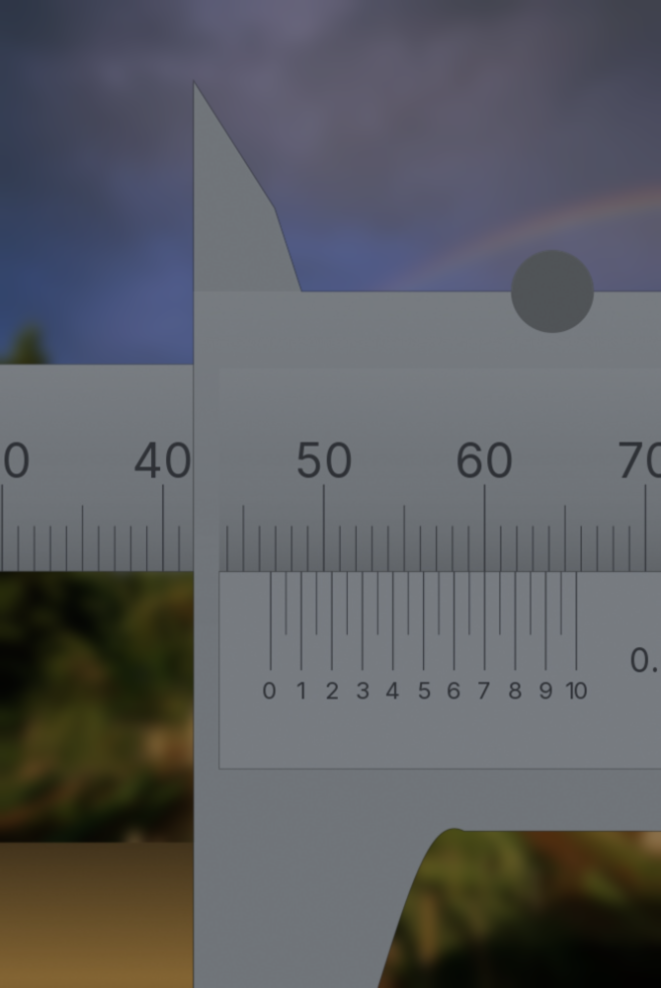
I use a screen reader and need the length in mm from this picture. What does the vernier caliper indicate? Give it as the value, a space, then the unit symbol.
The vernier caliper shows 46.7 mm
